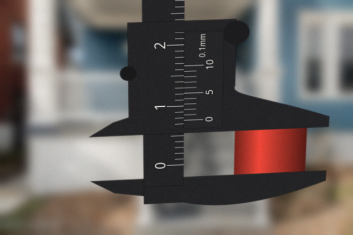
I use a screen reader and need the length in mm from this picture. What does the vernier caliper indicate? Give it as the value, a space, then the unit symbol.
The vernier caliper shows 7.6 mm
